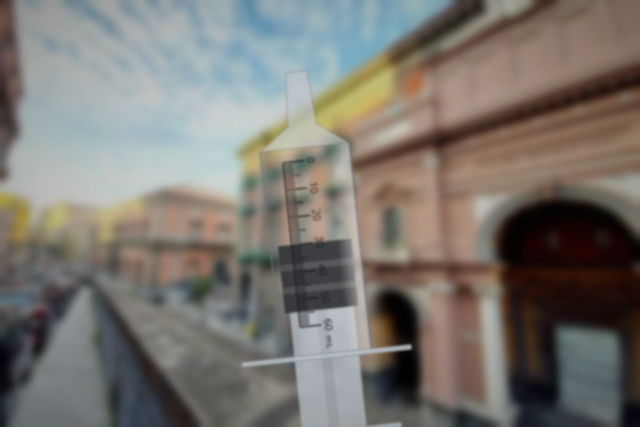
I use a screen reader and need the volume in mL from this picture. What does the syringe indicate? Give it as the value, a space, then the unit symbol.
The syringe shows 30 mL
